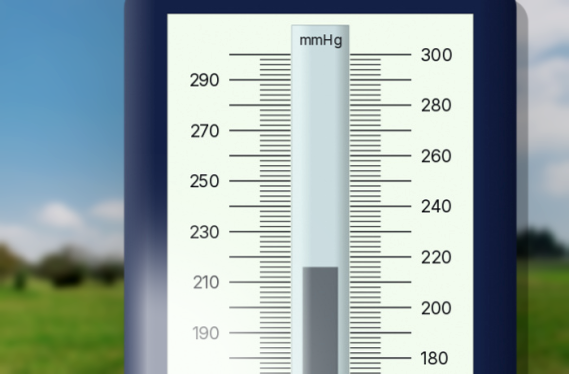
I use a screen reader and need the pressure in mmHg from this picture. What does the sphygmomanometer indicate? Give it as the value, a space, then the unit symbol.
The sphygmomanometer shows 216 mmHg
